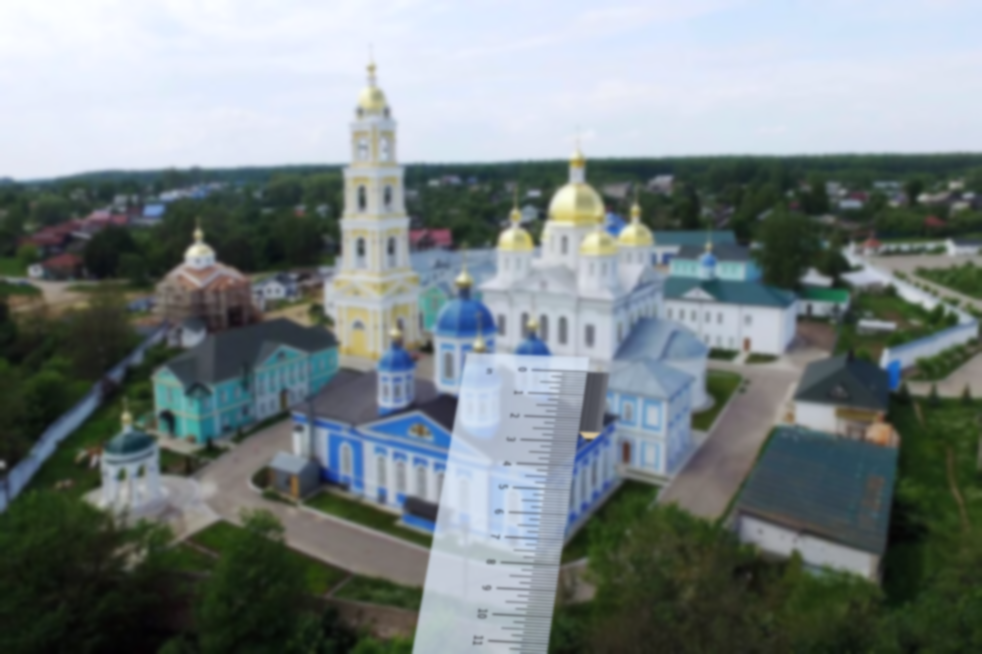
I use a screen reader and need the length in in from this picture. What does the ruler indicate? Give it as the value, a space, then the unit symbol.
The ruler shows 3 in
